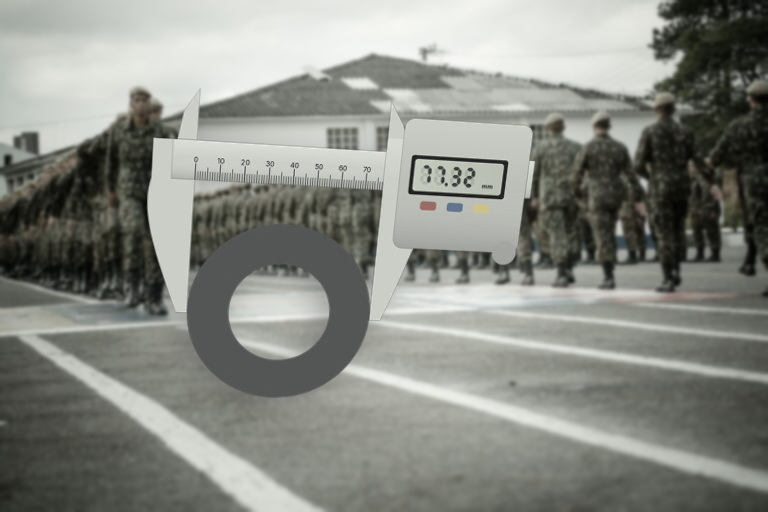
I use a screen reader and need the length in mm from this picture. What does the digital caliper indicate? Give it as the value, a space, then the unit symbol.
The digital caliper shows 77.32 mm
